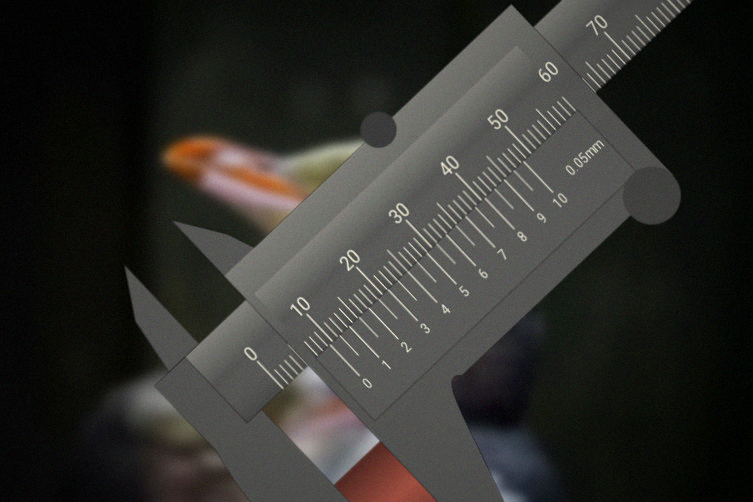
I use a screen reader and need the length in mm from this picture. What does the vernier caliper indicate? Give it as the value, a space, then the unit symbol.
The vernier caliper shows 9.4 mm
